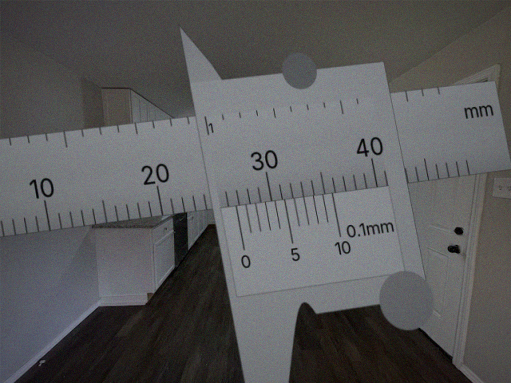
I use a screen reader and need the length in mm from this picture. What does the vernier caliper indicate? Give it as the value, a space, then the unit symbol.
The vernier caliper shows 26.7 mm
